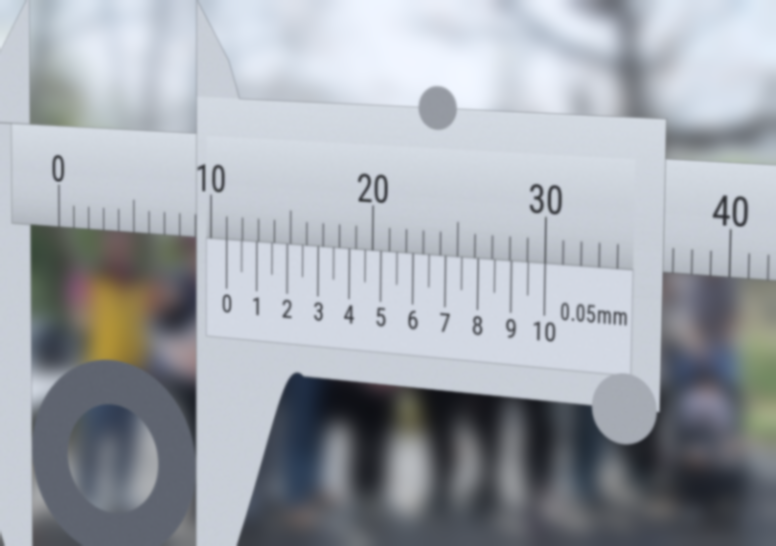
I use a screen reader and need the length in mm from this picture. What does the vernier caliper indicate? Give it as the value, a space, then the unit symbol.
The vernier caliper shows 11.0 mm
